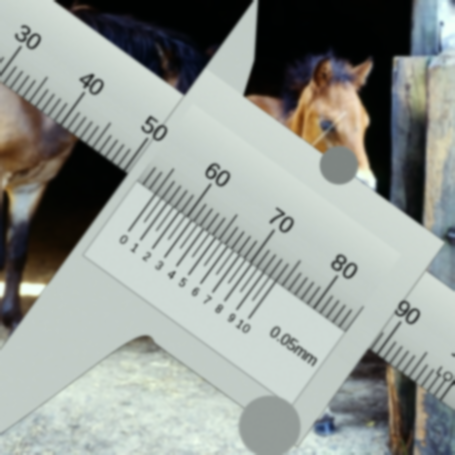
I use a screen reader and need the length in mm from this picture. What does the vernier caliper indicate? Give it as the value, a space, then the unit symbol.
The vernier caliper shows 55.0 mm
